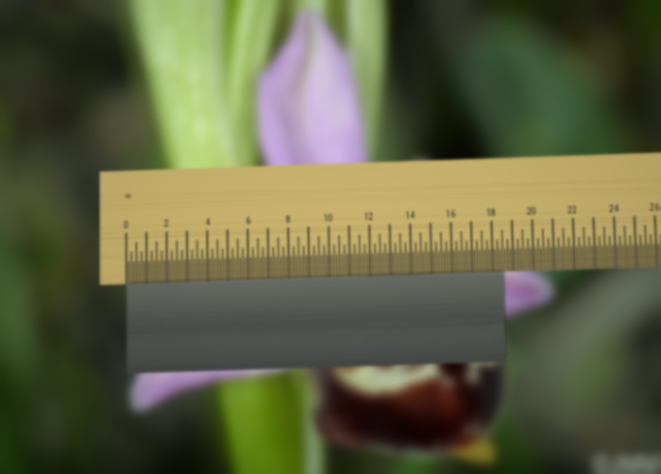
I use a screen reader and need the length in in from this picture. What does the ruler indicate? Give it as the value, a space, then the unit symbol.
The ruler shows 18.5 in
